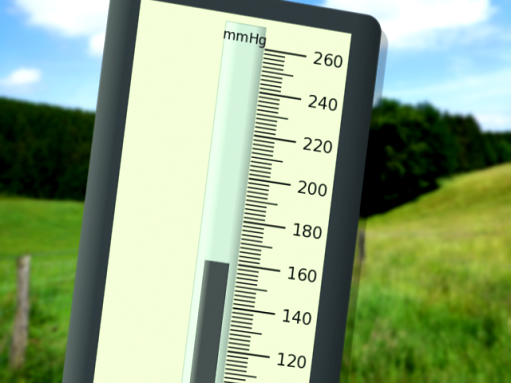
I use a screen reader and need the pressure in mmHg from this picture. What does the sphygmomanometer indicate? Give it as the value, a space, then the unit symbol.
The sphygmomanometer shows 160 mmHg
